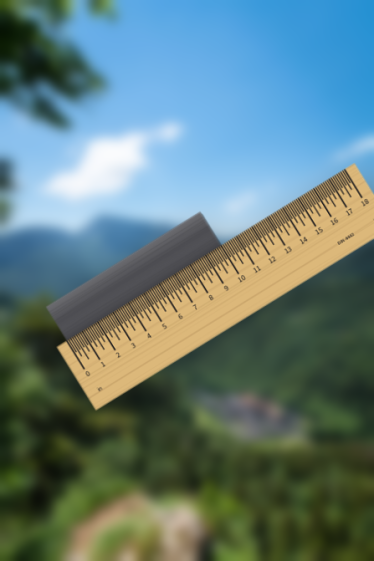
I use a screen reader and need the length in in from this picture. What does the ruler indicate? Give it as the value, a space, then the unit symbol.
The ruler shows 10 in
